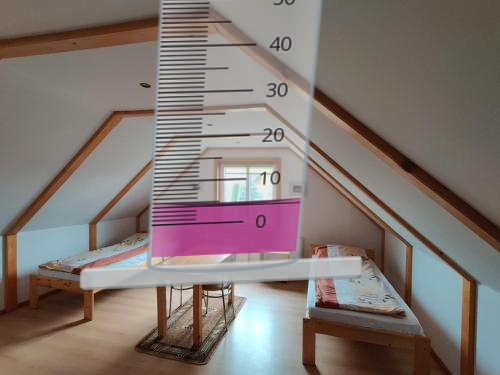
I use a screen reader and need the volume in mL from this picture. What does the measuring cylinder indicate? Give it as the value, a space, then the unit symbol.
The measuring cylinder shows 4 mL
